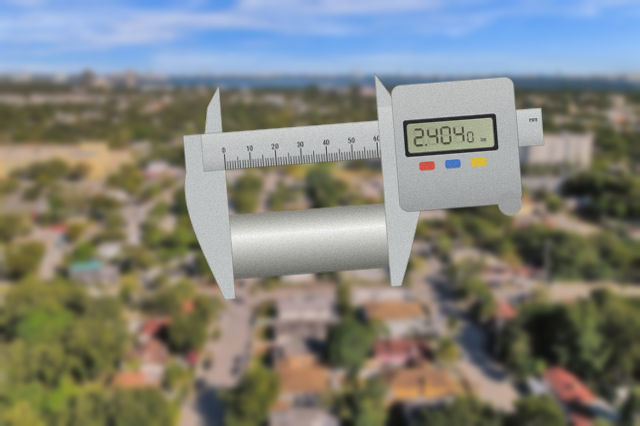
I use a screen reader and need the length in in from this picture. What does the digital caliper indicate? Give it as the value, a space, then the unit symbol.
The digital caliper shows 2.4040 in
